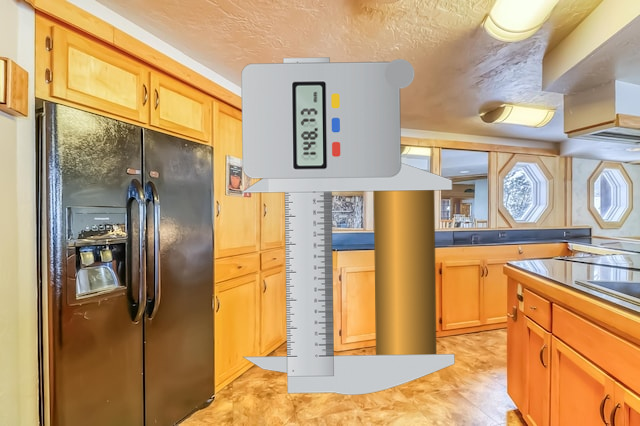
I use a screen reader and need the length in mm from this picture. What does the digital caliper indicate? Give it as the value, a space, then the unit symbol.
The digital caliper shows 148.73 mm
